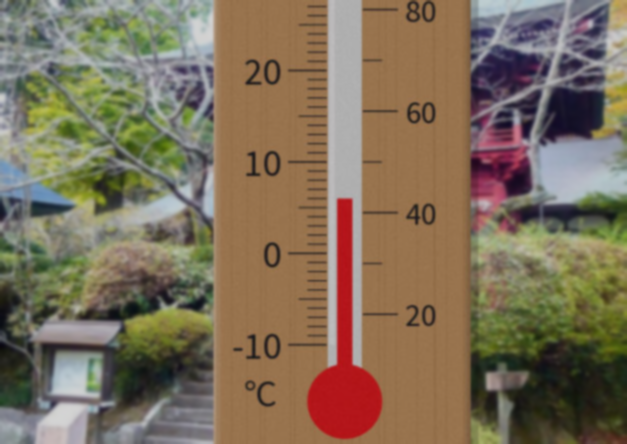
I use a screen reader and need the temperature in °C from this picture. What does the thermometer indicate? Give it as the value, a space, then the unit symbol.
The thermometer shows 6 °C
